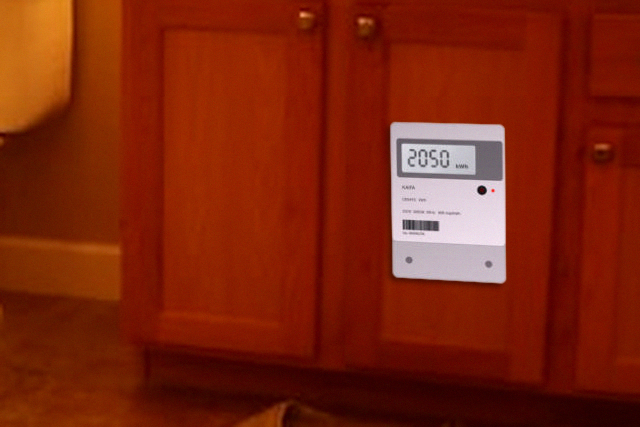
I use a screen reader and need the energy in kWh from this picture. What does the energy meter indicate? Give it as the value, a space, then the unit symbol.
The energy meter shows 2050 kWh
